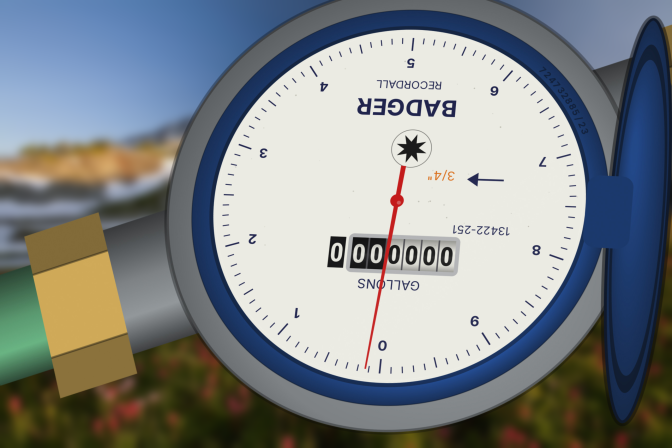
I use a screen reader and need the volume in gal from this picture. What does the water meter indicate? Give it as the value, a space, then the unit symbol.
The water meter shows 0.1 gal
